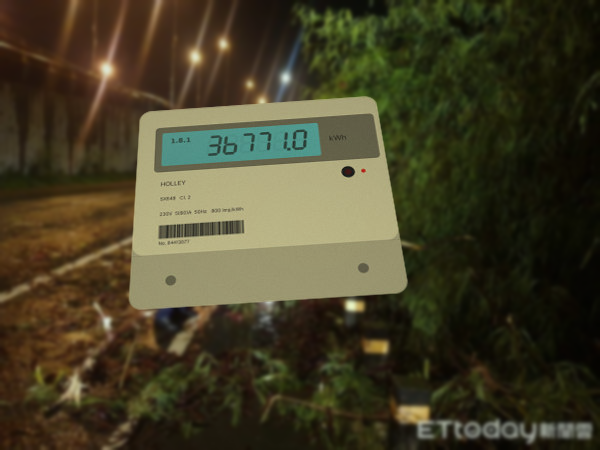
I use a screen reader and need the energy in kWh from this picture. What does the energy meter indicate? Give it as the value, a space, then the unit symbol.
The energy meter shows 36771.0 kWh
